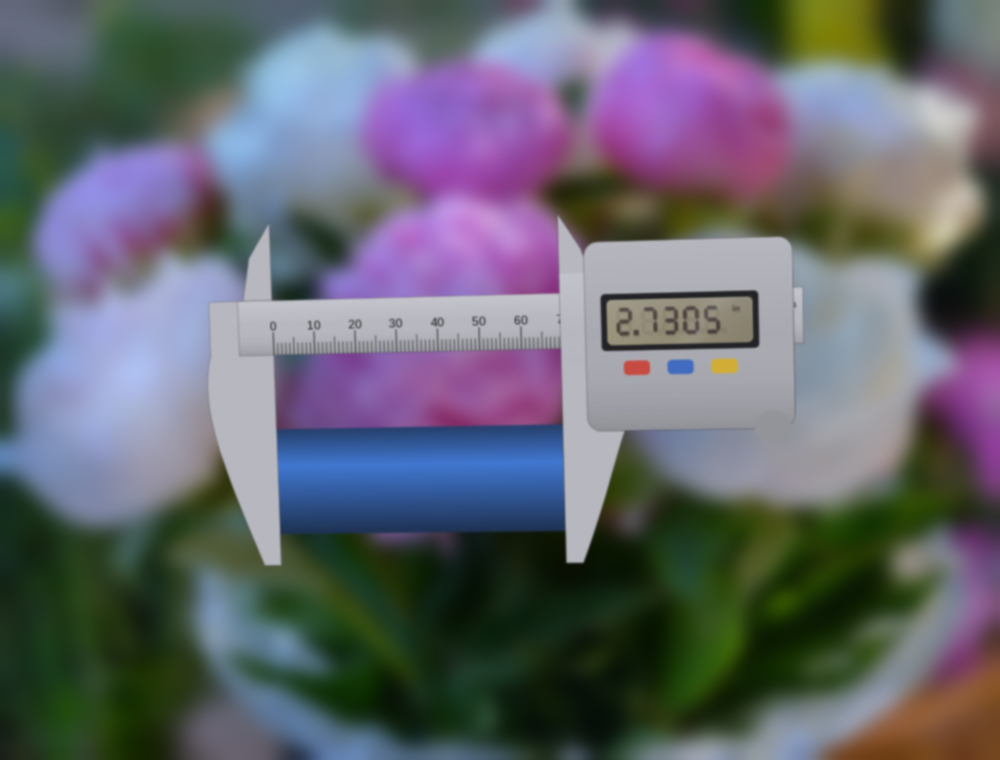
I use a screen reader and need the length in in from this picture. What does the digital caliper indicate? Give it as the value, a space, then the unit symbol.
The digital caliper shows 2.7305 in
